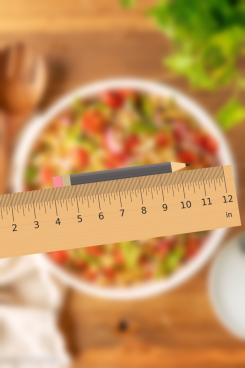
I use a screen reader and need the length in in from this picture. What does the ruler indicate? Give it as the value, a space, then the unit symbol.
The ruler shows 6.5 in
